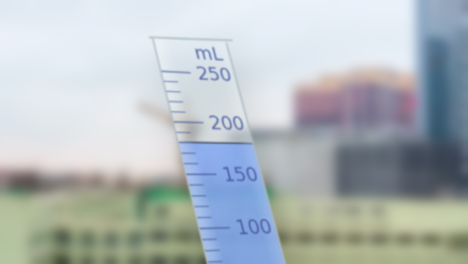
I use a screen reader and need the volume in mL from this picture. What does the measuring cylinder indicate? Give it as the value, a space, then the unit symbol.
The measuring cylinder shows 180 mL
